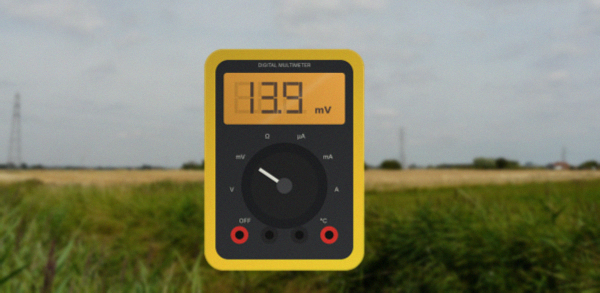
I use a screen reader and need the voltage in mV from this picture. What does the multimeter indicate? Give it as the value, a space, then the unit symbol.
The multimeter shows 13.9 mV
